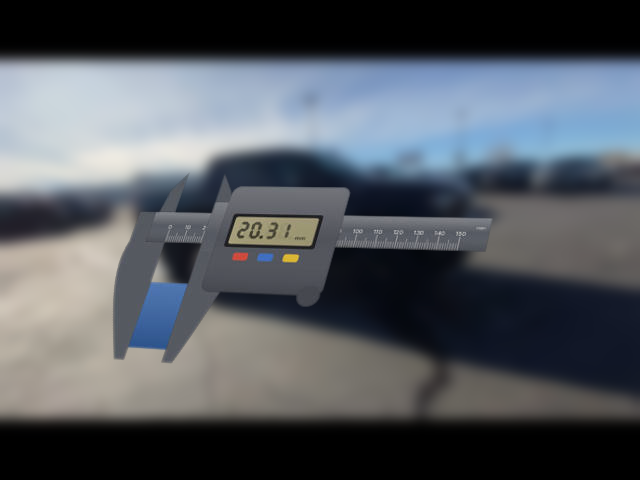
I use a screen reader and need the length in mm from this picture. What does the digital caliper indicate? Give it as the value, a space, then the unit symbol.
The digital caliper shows 20.31 mm
